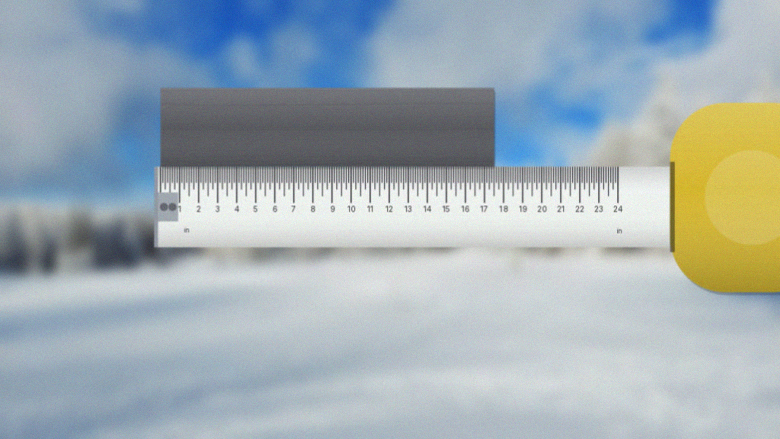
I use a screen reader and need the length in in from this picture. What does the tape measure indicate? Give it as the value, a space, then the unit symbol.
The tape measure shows 17.5 in
